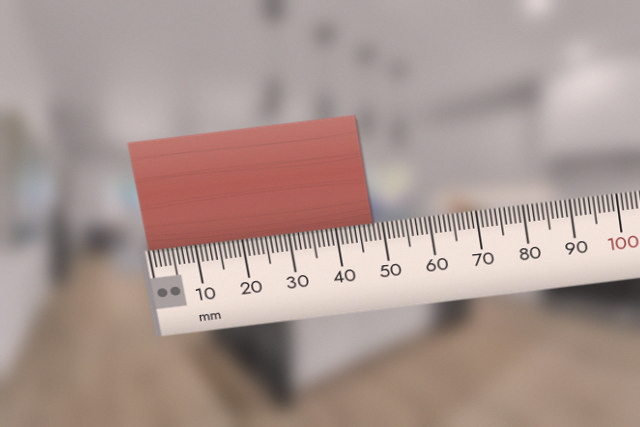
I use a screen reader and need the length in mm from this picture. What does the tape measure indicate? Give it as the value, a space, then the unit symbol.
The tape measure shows 48 mm
